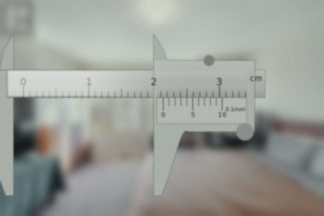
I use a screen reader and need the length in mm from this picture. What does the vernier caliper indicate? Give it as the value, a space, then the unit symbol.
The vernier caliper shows 21.4 mm
